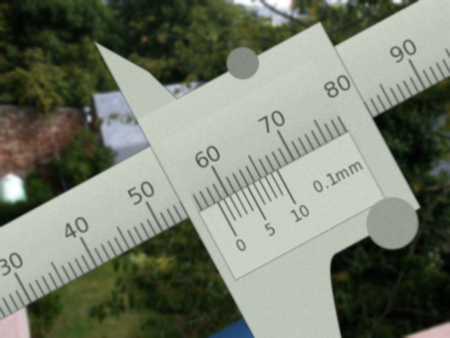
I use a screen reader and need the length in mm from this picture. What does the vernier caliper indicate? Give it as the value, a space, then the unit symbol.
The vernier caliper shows 58.4 mm
